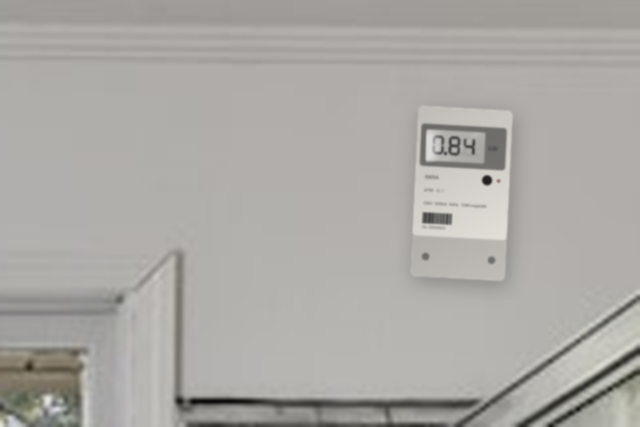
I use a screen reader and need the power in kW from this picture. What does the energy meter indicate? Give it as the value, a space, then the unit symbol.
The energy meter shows 0.84 kW
